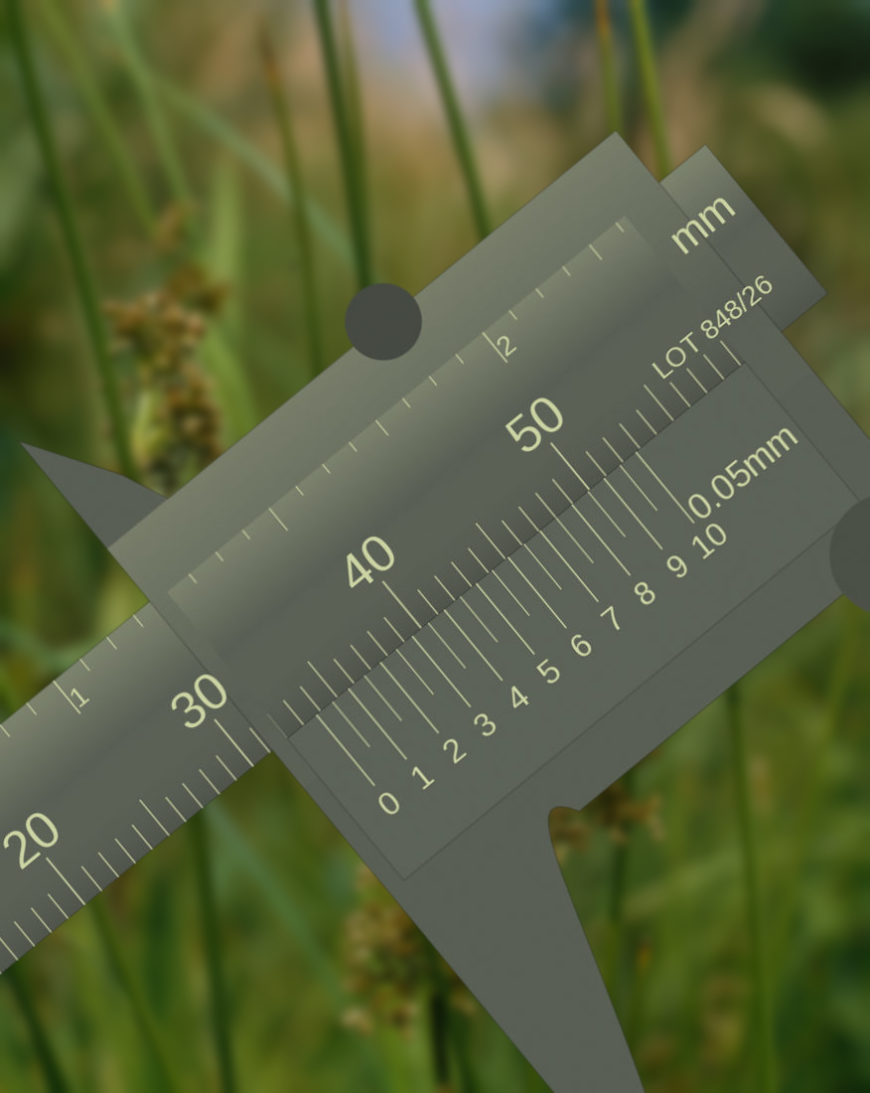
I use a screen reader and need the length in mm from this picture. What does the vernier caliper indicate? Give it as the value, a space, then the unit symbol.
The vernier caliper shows 33.75 mm
